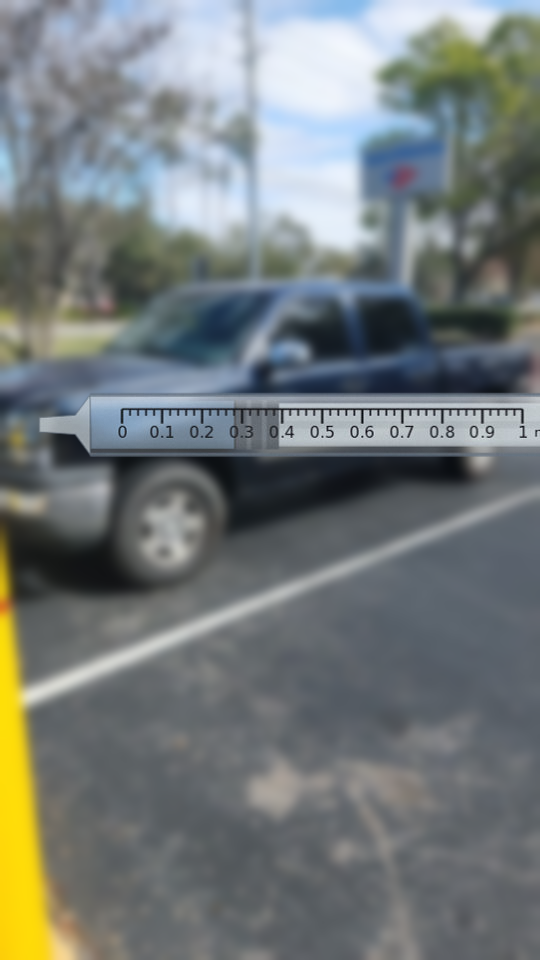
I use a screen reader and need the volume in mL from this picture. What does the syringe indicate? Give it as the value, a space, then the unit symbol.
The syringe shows 0.28 mL
